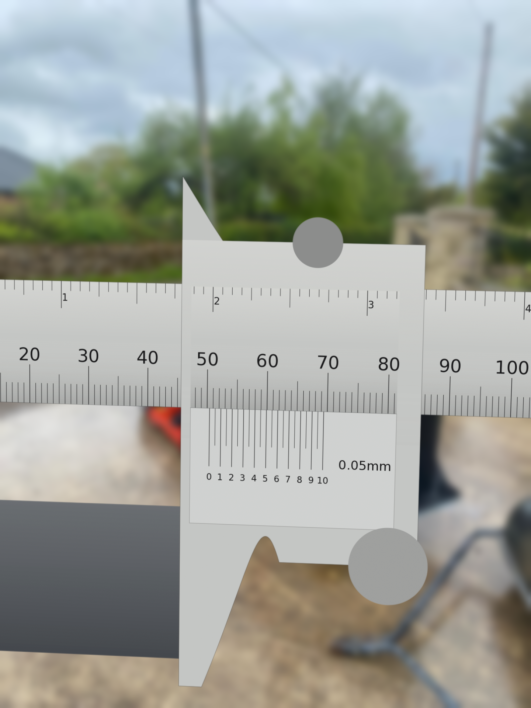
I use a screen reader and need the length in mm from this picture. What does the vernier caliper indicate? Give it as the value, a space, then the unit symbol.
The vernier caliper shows 50.4 mm
